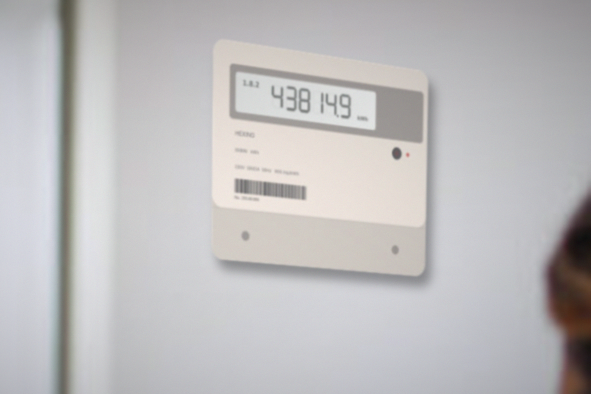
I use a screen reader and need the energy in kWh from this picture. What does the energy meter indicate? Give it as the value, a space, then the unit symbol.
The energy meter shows 43814.9 kWh
